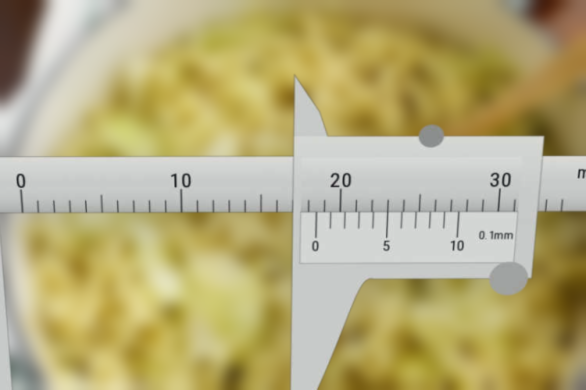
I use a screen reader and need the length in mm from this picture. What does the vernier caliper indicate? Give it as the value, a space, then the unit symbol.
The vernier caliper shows 18.5 mm
